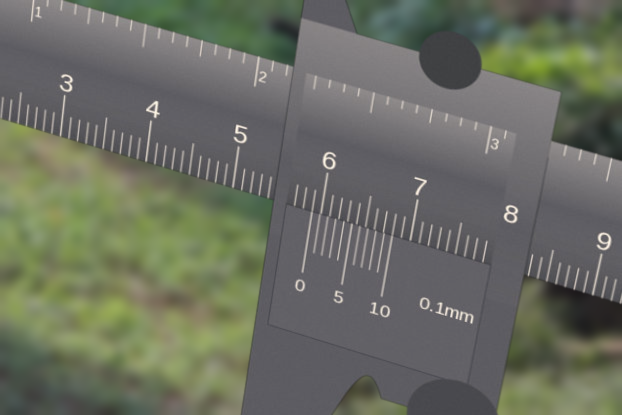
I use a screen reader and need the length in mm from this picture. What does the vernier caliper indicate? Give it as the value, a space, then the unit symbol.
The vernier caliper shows 59.0 mm
